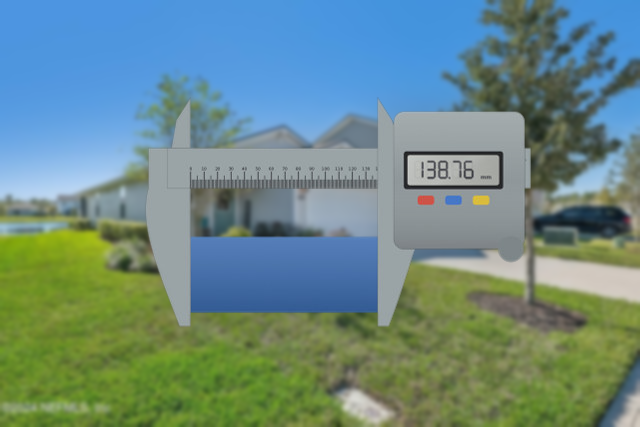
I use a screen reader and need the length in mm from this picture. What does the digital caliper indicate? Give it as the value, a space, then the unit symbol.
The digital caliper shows 138.76 mm
